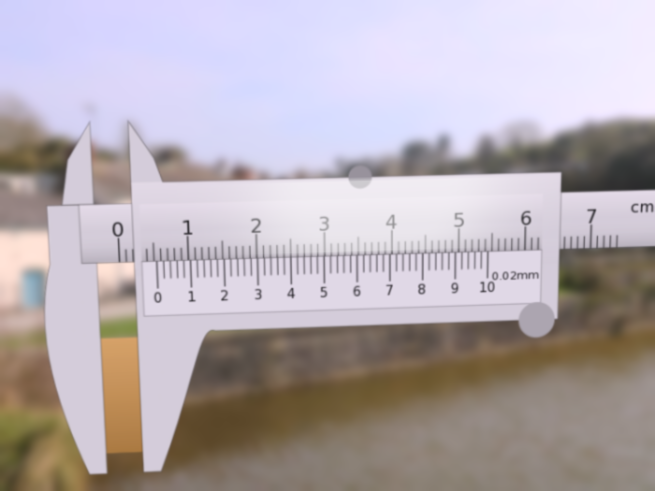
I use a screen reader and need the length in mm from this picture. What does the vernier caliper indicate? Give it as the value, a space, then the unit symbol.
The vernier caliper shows 5.4 mm
